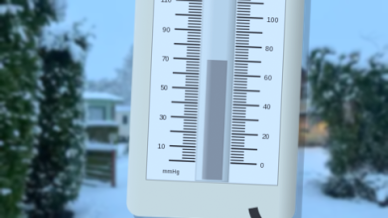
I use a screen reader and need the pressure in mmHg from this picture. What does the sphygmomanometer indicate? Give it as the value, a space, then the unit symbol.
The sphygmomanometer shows 70 mmHg
